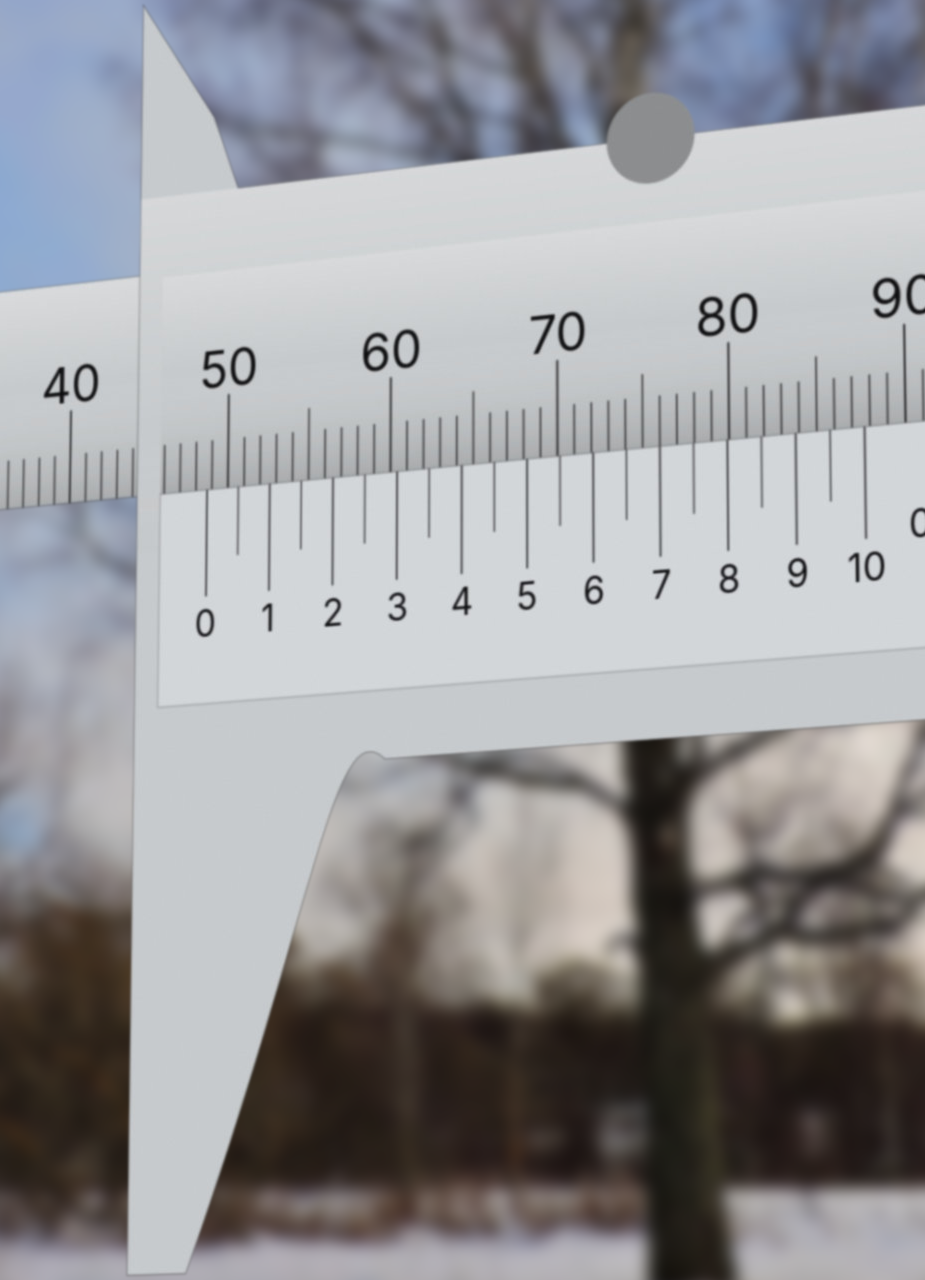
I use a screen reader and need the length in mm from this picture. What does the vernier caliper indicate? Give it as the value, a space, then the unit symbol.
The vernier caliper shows 48.7 mm
